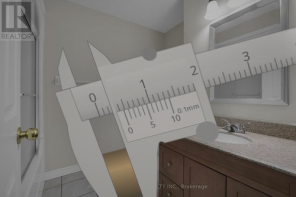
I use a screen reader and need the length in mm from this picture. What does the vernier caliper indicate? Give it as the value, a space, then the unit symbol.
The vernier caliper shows 4.8 mm
